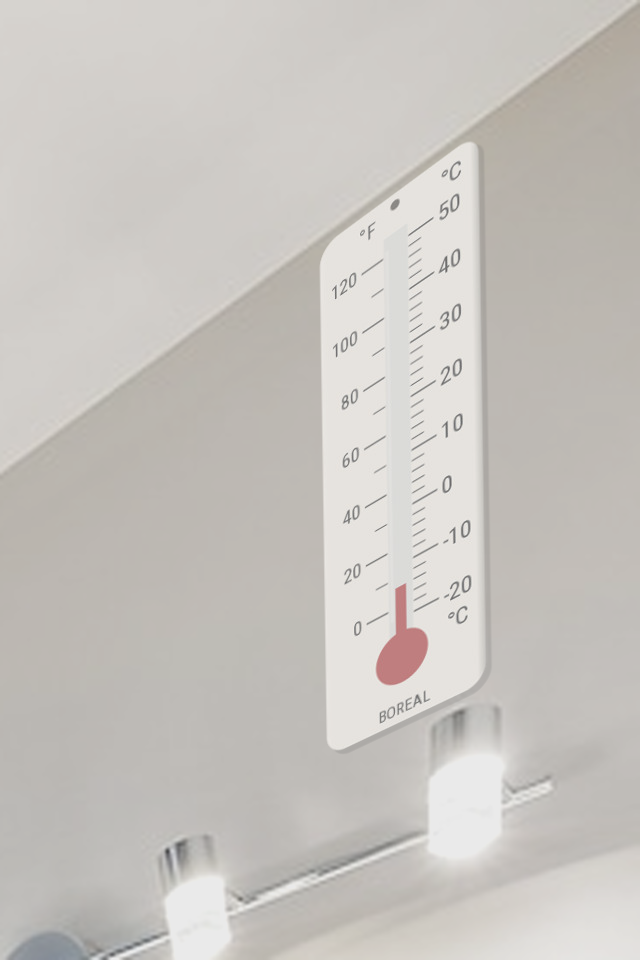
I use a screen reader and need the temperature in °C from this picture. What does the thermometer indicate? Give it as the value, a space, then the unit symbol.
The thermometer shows -14 °C
